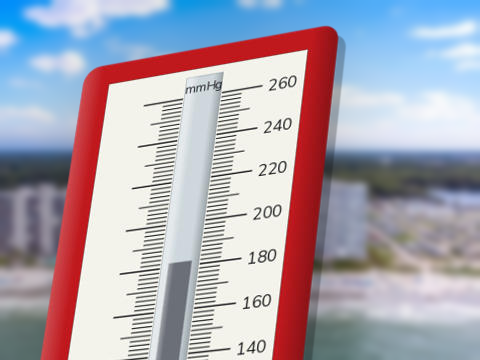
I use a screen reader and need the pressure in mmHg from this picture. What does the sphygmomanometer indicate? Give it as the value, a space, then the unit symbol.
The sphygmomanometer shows 182 mmHg
